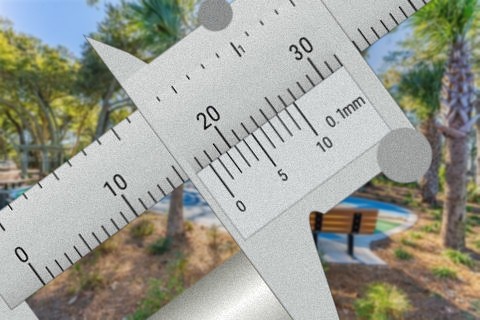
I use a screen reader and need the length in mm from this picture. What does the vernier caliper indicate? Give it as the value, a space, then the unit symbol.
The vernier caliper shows 17.7 mm
